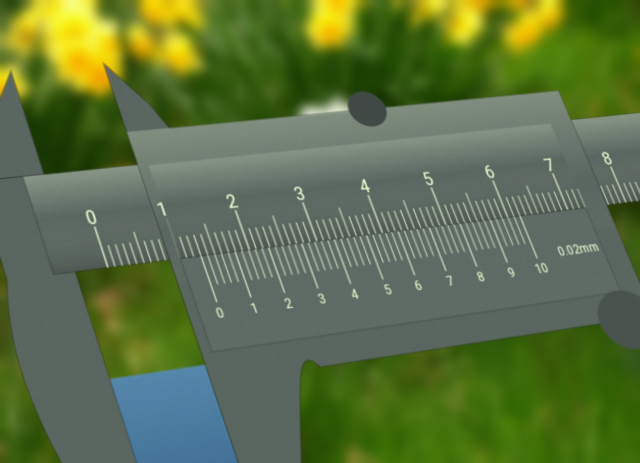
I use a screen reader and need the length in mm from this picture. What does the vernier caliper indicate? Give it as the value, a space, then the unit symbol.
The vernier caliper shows 13.0 mm
